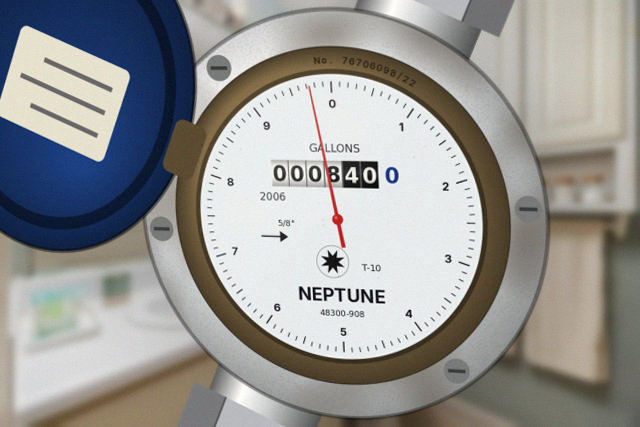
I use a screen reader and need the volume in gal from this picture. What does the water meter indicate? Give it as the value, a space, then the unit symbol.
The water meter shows 8399.7 gal
